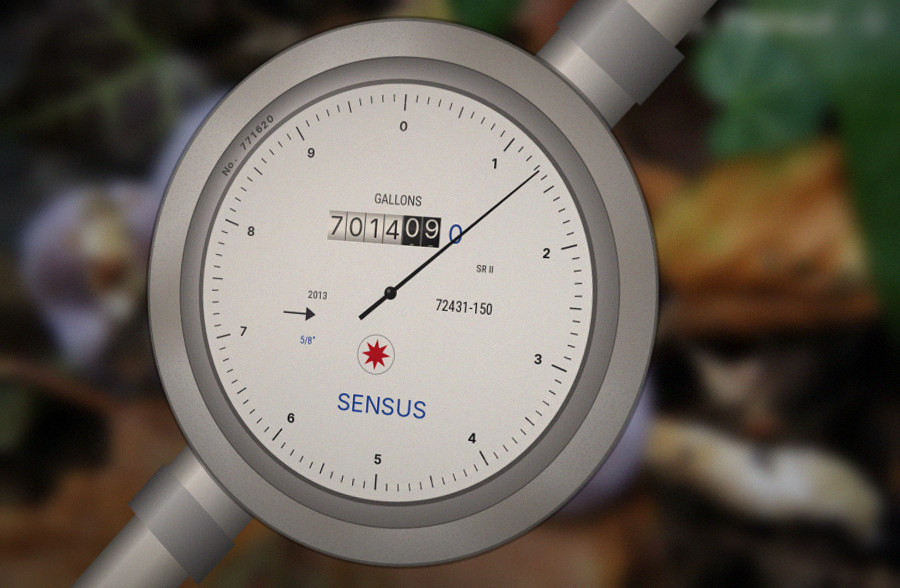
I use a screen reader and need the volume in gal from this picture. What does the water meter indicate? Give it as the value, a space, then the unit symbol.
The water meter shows 7014091.3 gal
